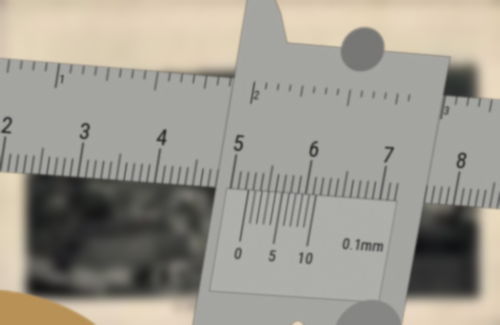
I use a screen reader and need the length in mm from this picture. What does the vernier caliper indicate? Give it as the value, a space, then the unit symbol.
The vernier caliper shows 52.4 mm
